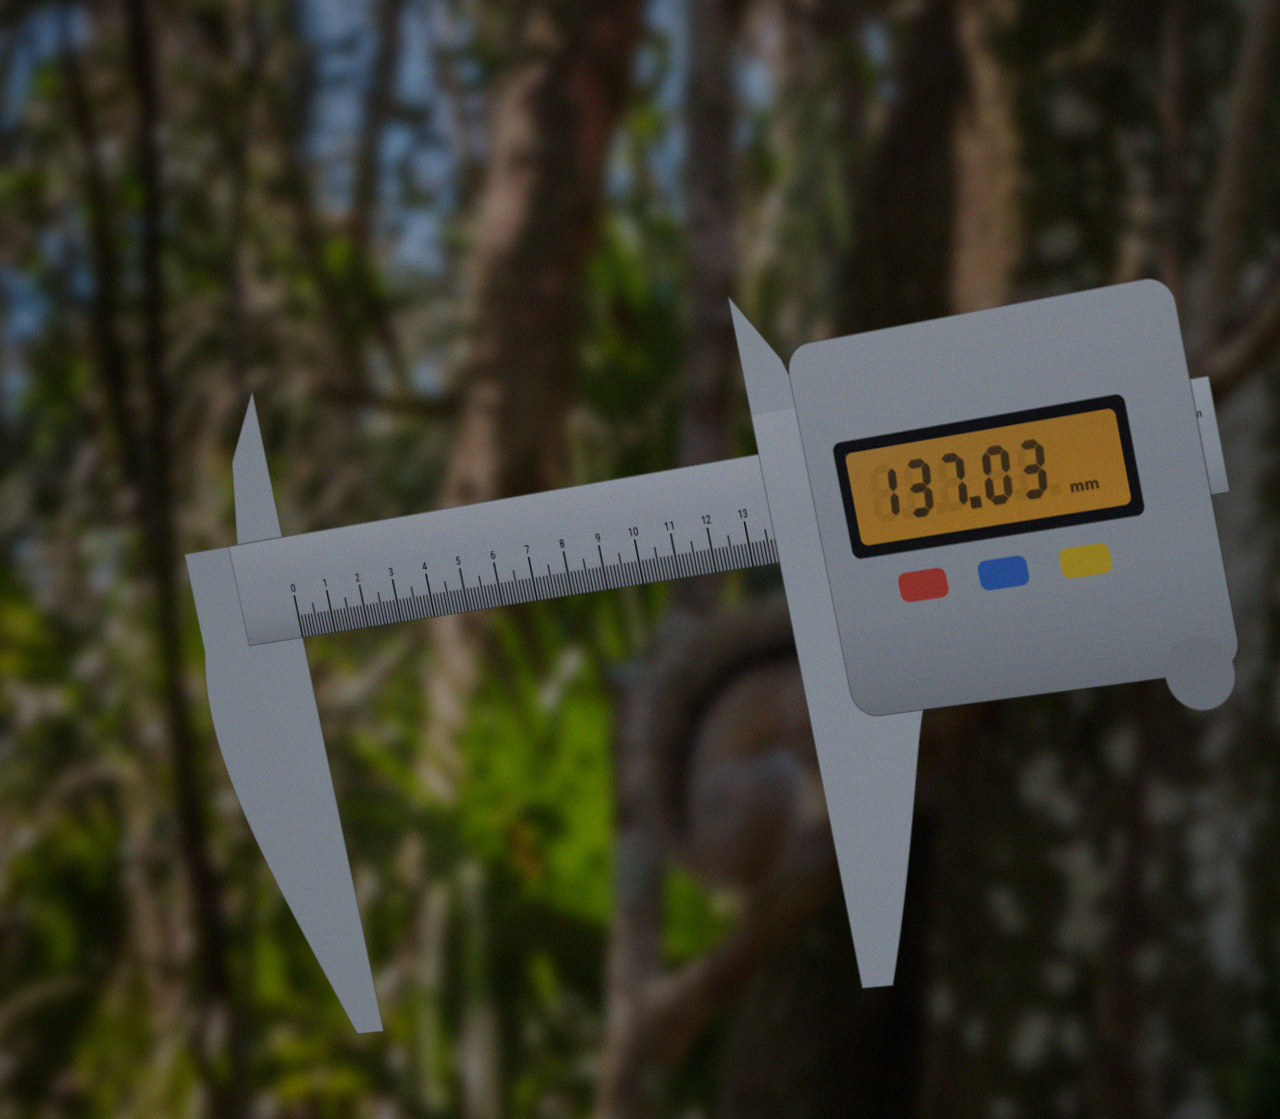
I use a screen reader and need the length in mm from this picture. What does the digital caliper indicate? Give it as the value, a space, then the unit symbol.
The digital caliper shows 137.03 mm
